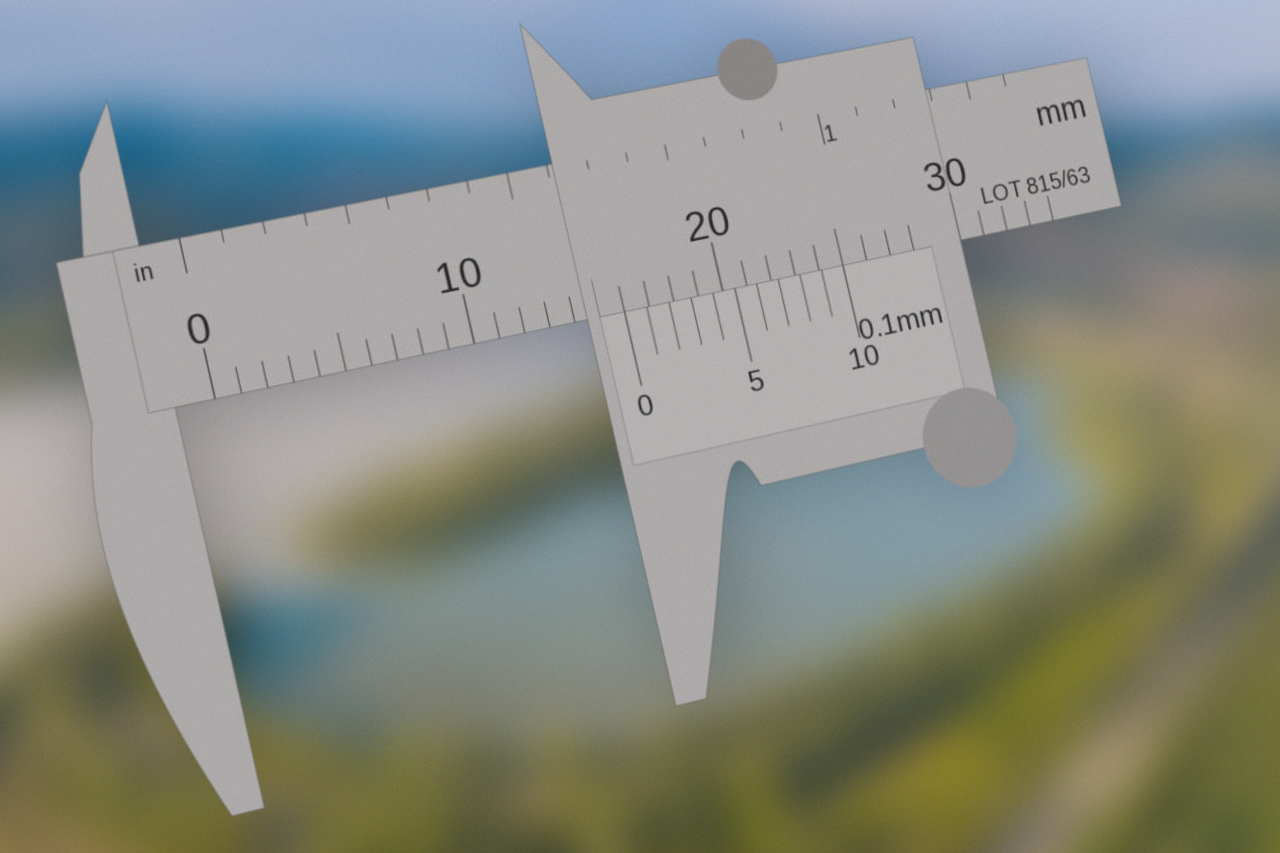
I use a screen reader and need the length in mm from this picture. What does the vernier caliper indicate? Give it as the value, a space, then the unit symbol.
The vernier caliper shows 16.0 mm
